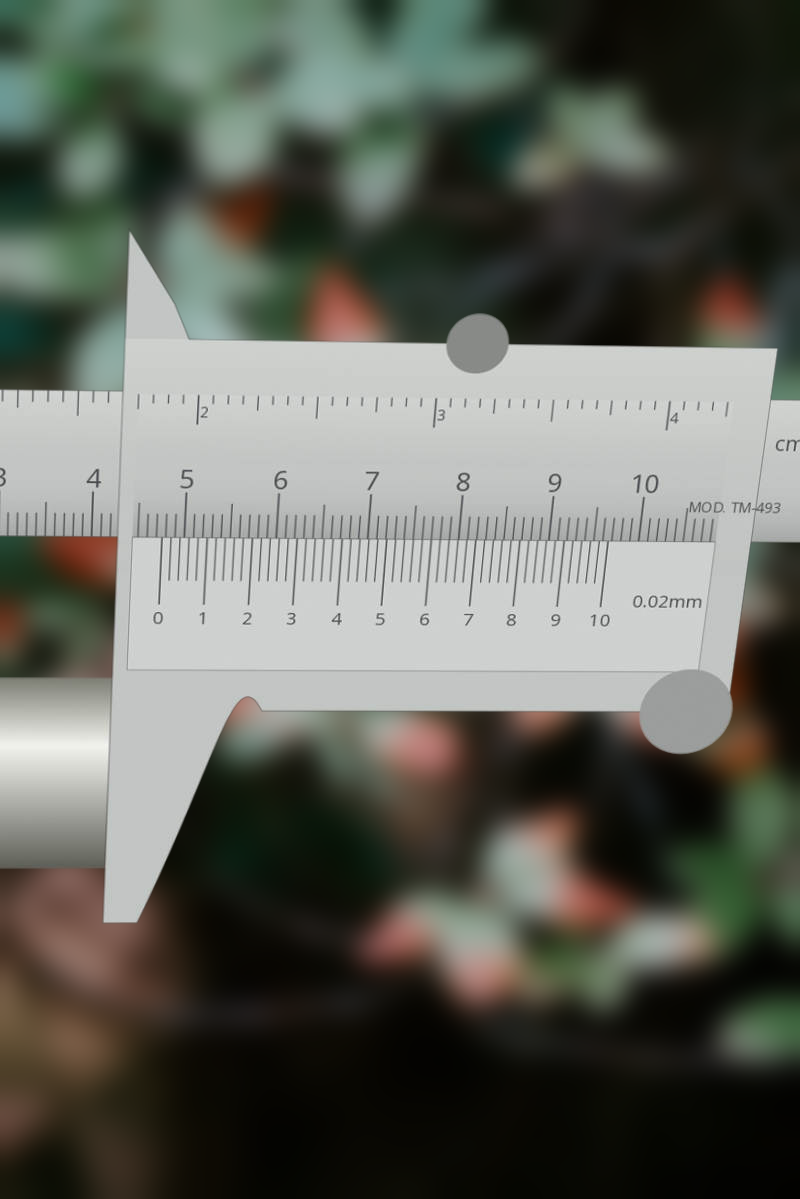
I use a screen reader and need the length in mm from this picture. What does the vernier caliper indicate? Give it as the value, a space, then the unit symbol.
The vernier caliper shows 47.6 mm
